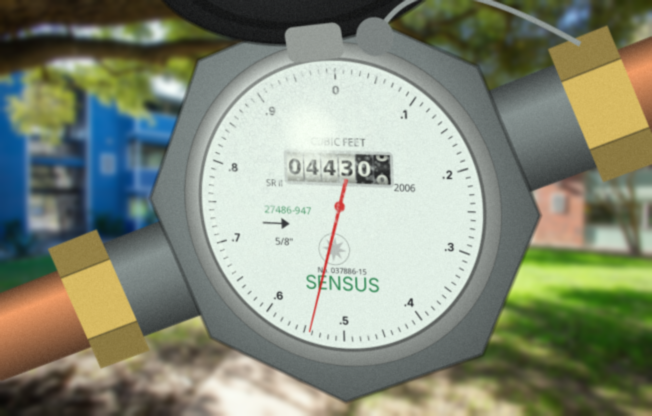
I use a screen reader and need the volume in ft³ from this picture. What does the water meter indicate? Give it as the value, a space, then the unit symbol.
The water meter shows 44308.54 ft³
